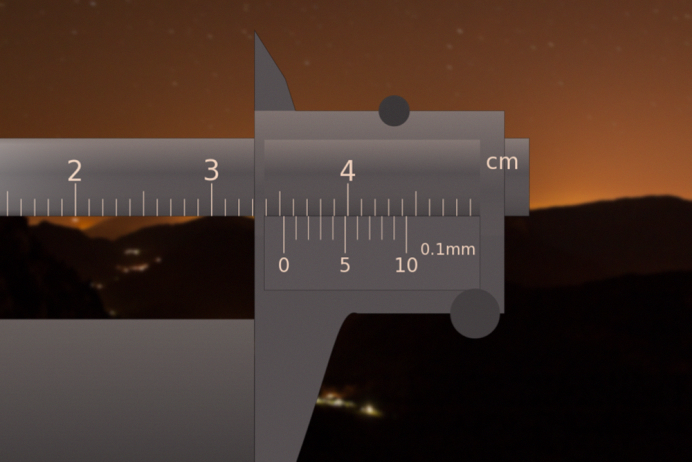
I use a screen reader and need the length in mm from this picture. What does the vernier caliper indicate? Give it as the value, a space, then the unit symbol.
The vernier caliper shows 35.3 mm
